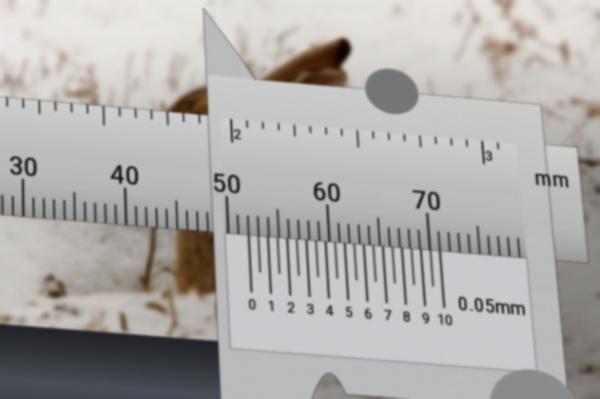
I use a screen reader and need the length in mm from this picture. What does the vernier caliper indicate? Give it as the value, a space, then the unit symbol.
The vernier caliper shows 52.0 mm
